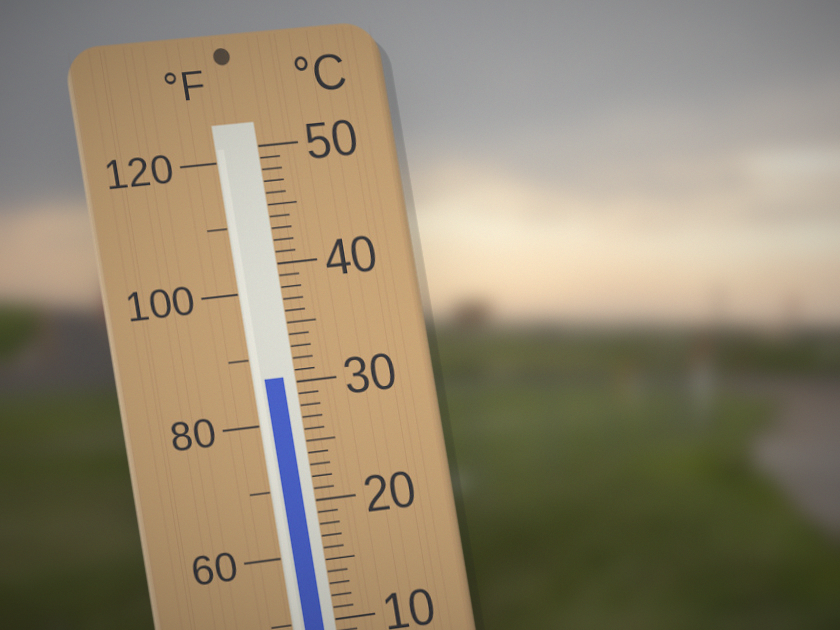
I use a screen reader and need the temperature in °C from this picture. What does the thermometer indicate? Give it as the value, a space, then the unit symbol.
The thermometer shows 30.5 °C
